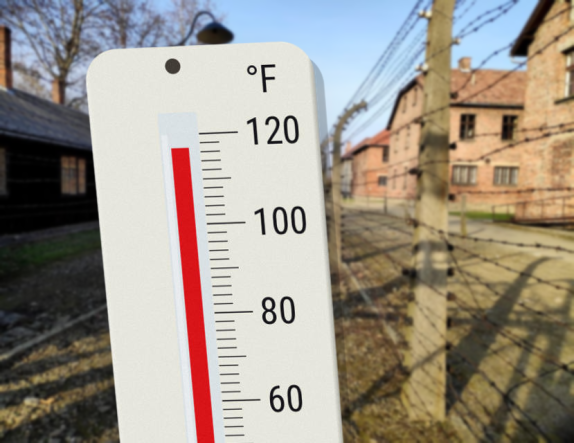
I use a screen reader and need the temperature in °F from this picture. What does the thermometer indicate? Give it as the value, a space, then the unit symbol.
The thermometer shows 117 °F
